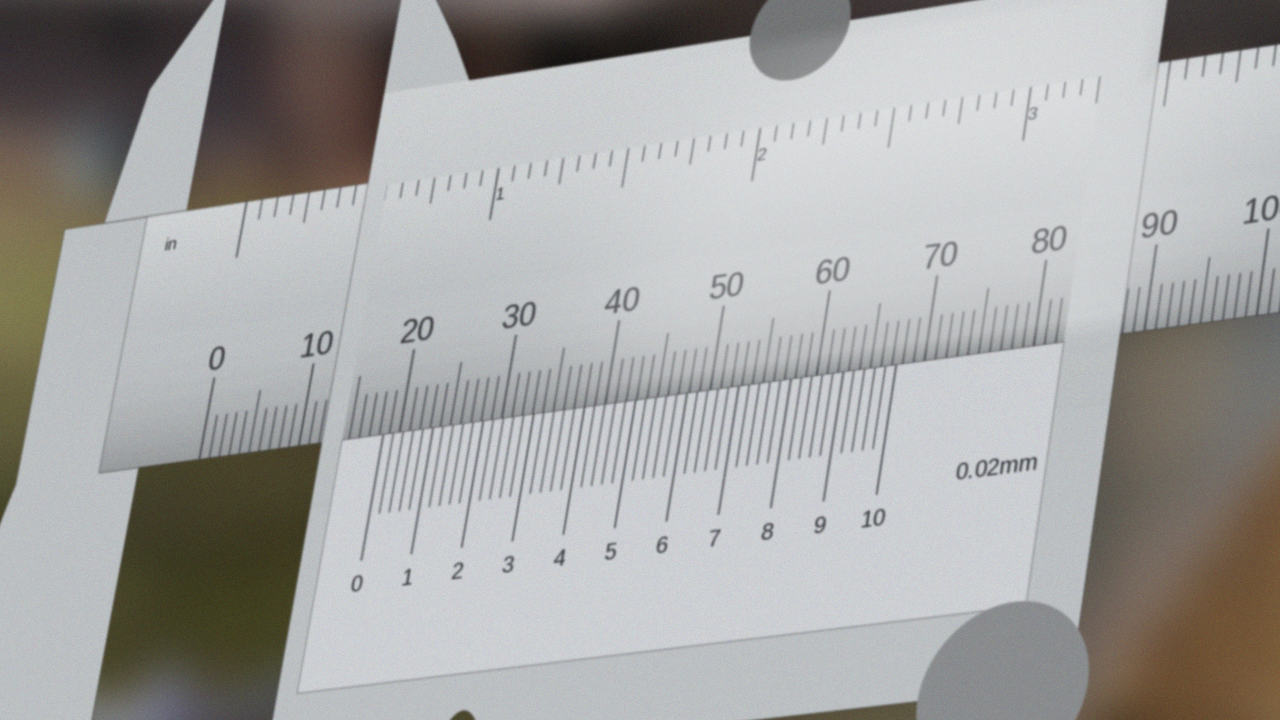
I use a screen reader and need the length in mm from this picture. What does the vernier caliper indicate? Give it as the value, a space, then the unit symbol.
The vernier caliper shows 18.4 mm
